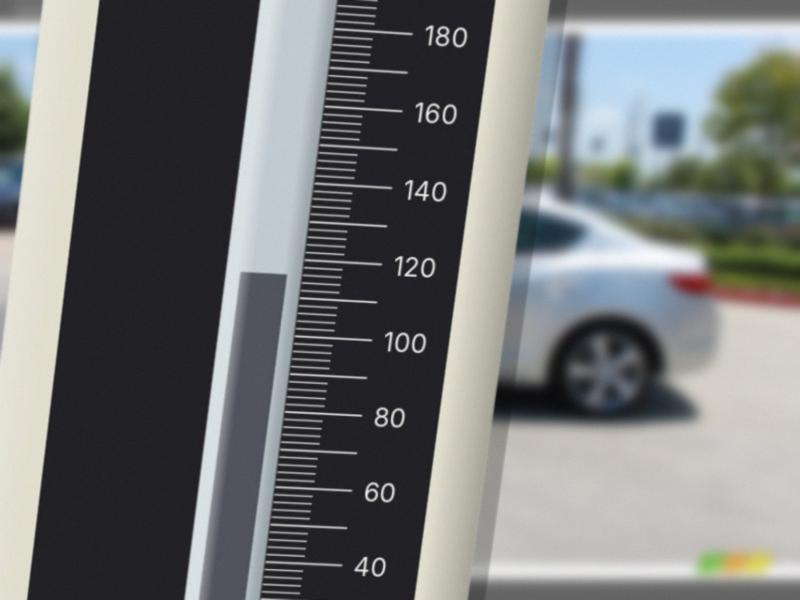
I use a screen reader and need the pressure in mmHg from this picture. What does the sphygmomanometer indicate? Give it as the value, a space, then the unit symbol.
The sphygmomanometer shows 116 mmHg
